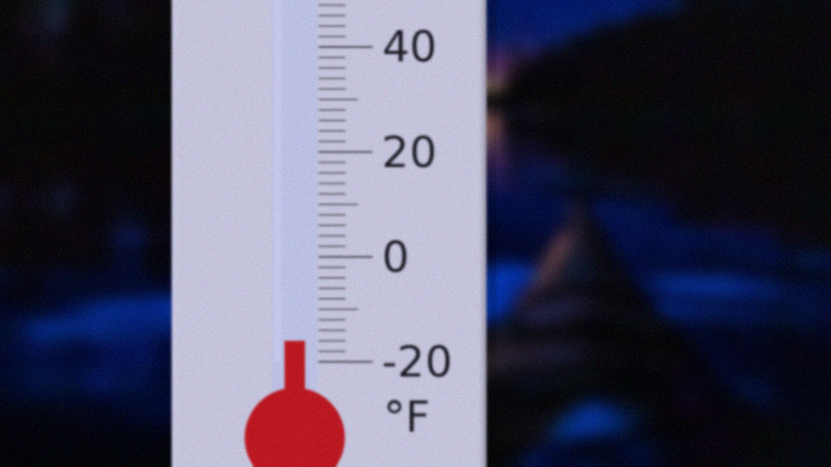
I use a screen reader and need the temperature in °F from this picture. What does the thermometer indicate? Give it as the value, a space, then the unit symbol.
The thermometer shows -16 °F
